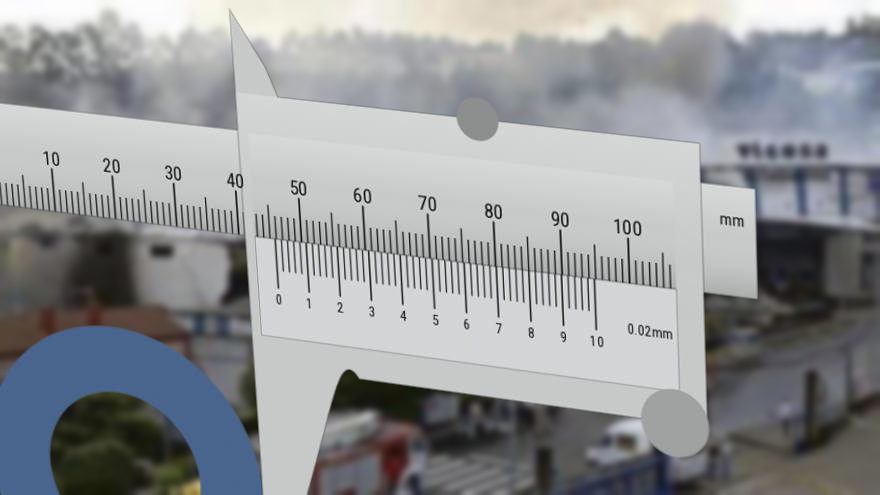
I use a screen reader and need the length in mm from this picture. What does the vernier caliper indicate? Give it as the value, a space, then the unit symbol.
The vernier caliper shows 45.8 mm
